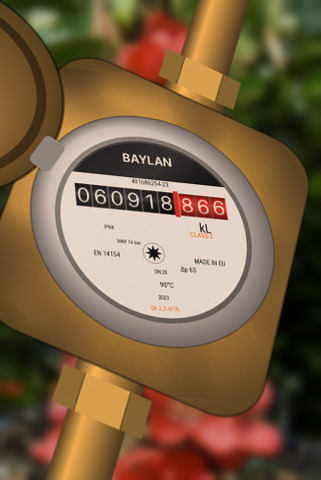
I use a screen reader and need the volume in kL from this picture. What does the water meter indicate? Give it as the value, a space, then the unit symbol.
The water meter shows 60918.866 kL
